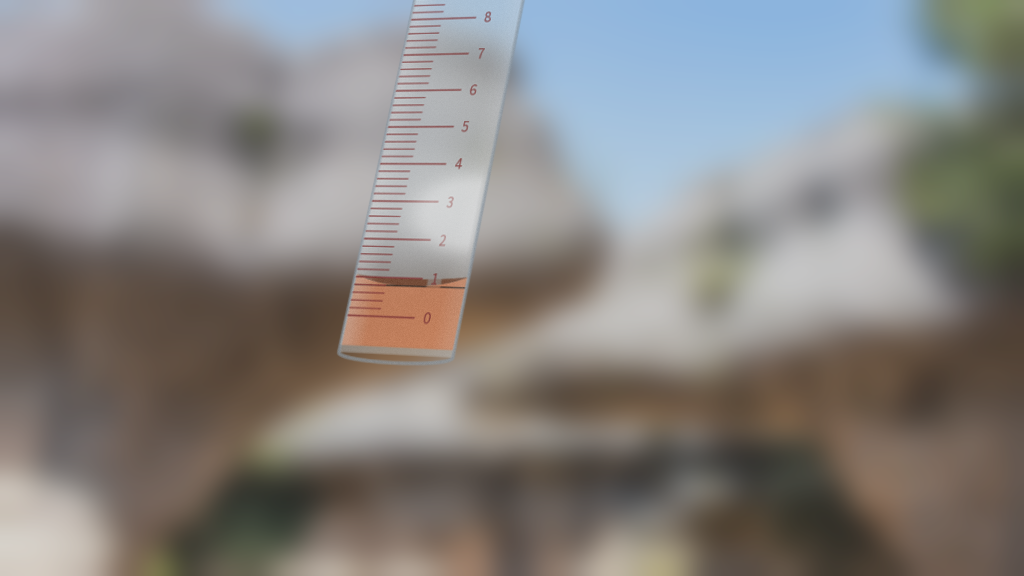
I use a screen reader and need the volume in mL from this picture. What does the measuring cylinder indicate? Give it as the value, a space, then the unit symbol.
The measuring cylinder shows 0.8 mL
